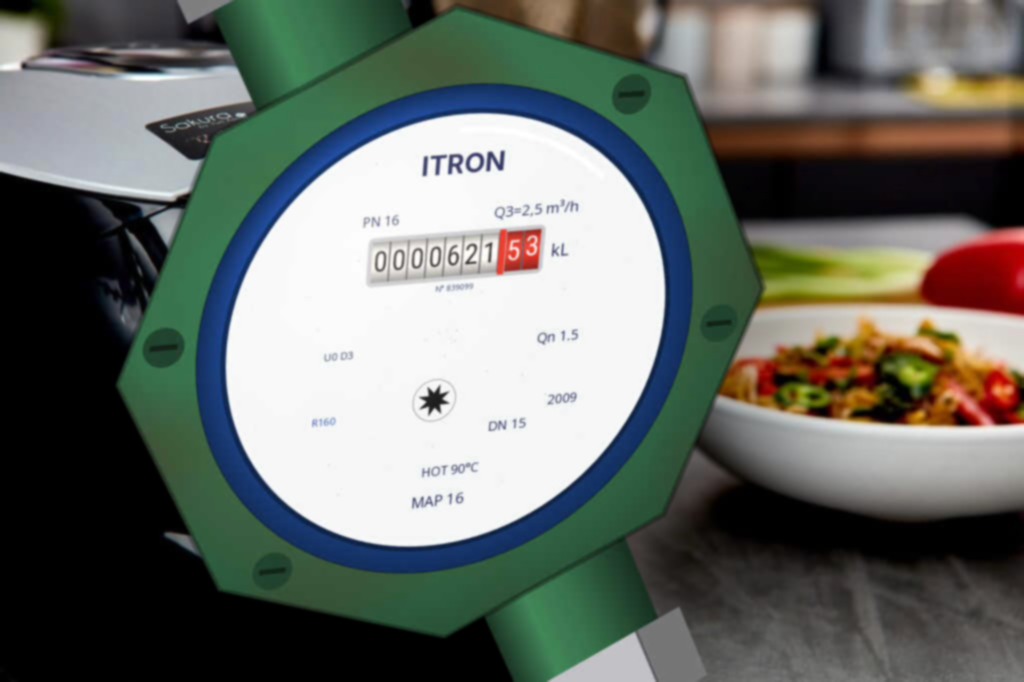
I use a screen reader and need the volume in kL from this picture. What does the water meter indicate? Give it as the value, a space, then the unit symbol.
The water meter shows 621.53 kL
